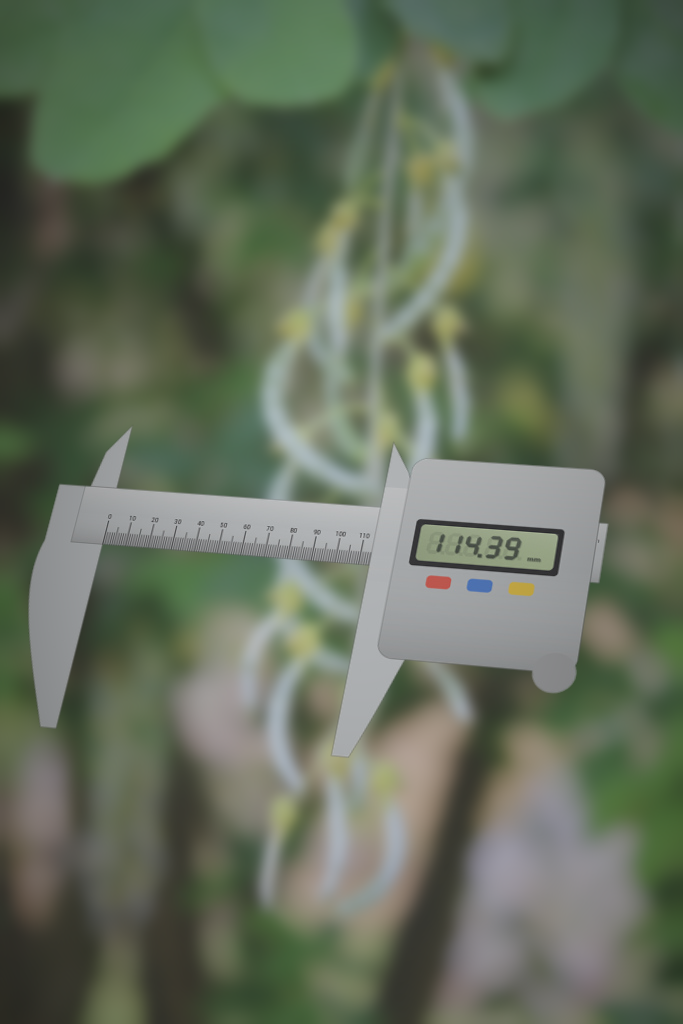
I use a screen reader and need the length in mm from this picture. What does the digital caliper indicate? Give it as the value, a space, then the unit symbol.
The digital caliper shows 114.39 mm
